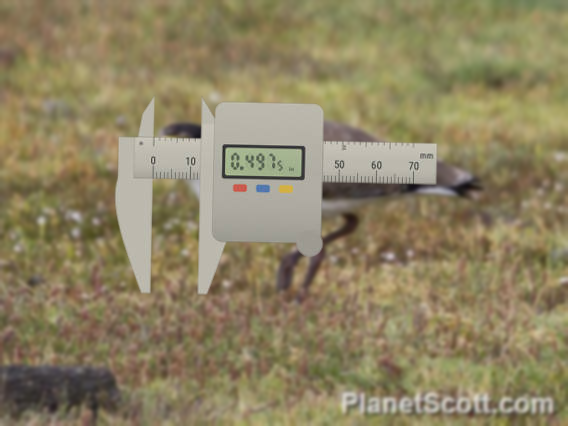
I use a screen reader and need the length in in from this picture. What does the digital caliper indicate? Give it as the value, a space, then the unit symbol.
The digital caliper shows 0.4975 in
